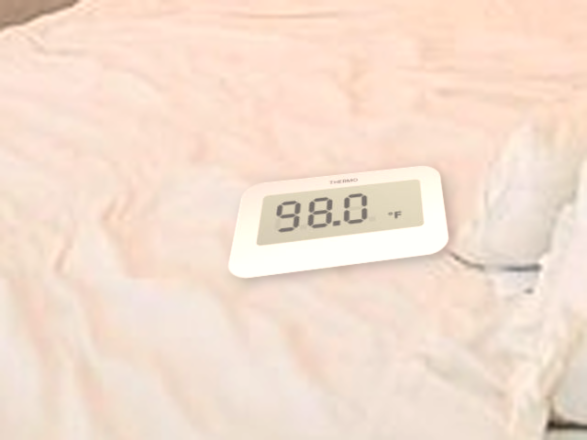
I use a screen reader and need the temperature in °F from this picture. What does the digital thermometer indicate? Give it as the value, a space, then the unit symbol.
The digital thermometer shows 98.0 °F
